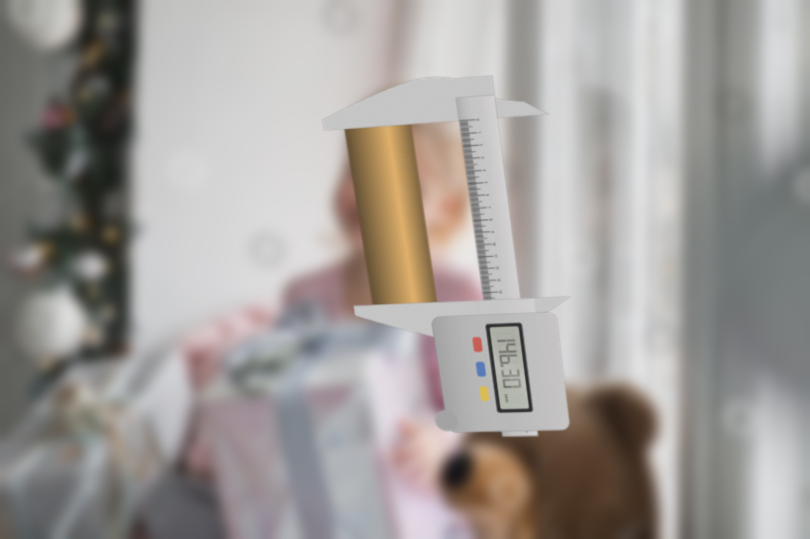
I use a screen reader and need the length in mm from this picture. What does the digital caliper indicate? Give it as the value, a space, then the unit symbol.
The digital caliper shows 146.30 mm
